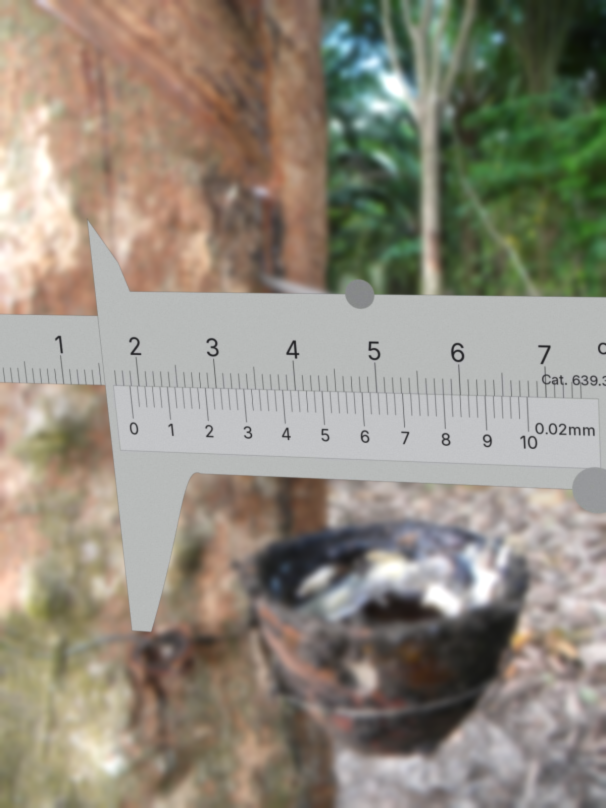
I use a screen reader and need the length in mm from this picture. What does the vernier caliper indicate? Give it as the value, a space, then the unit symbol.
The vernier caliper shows 18.8 mm
